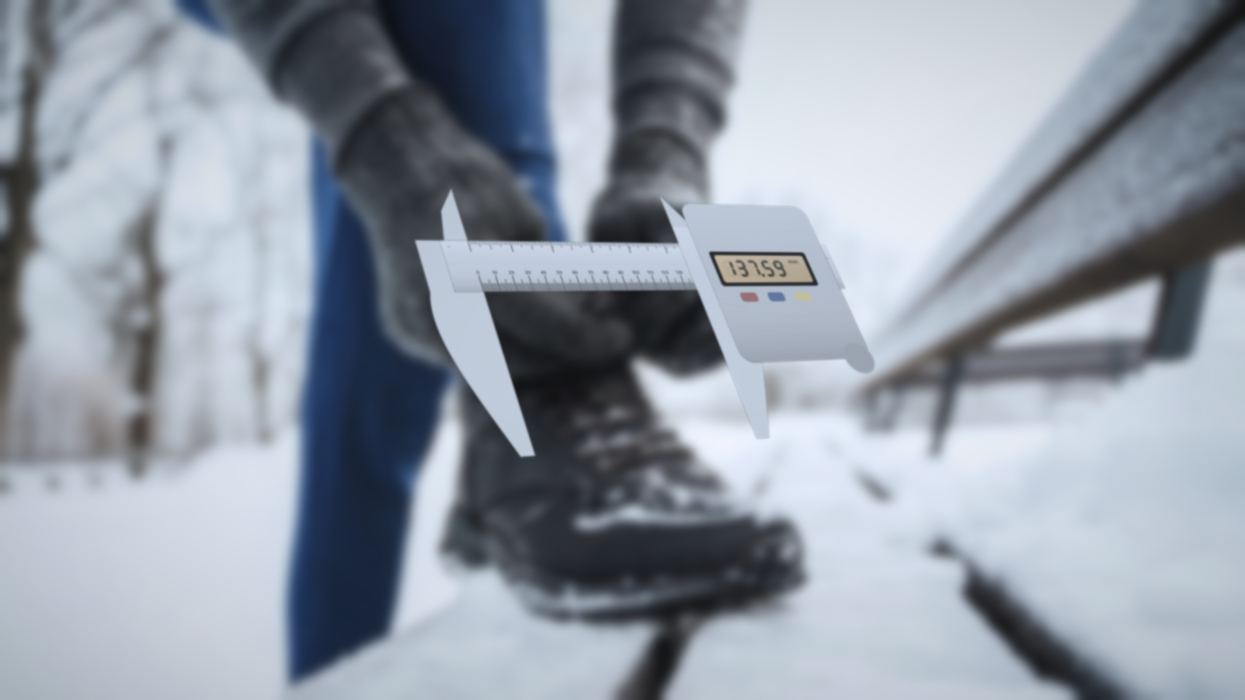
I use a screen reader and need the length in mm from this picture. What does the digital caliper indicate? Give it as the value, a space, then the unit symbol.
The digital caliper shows 137.59 mm
